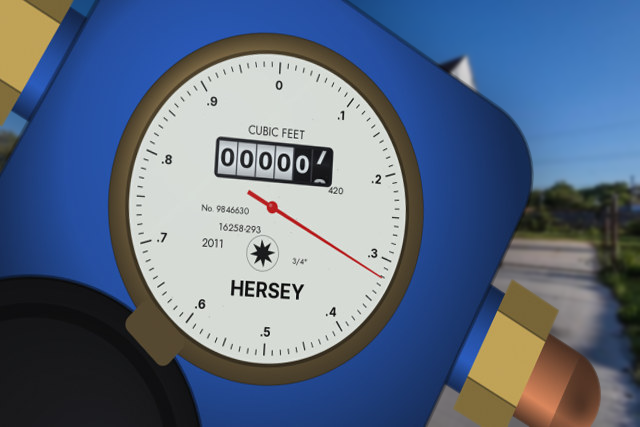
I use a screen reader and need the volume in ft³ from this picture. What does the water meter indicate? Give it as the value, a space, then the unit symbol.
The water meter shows 7.32 ft³
